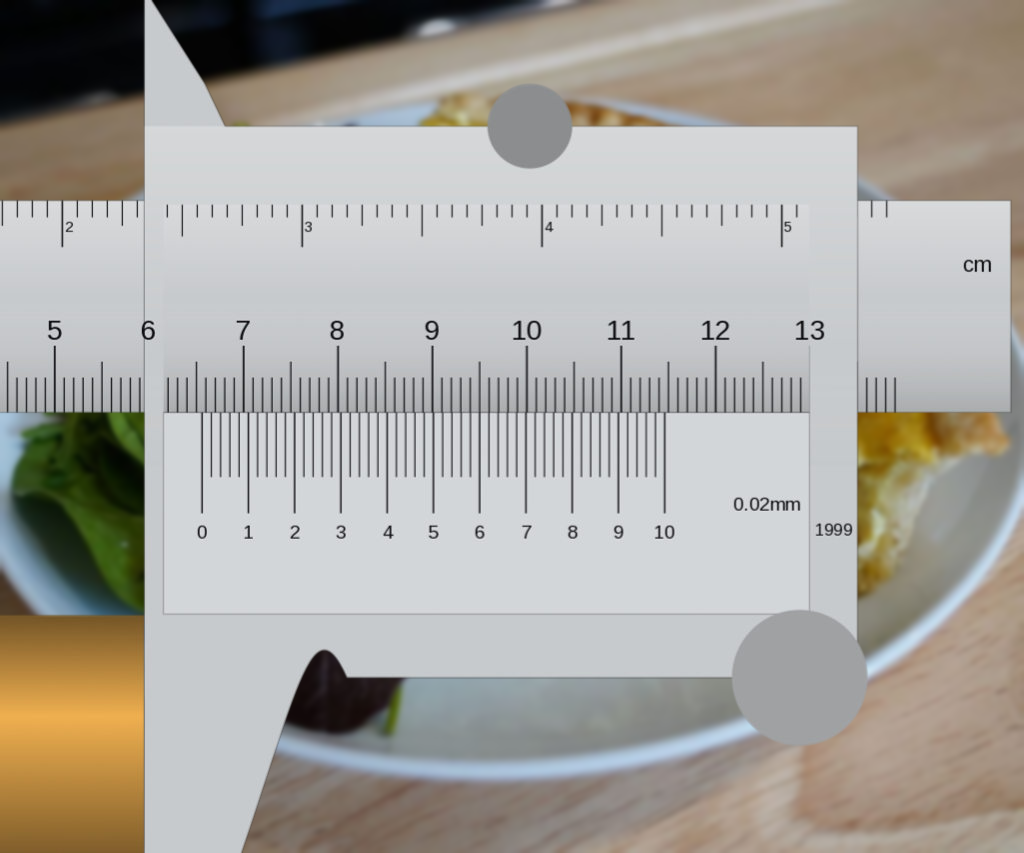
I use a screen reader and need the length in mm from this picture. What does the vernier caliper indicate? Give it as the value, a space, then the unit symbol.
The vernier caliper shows 65.6 mm
